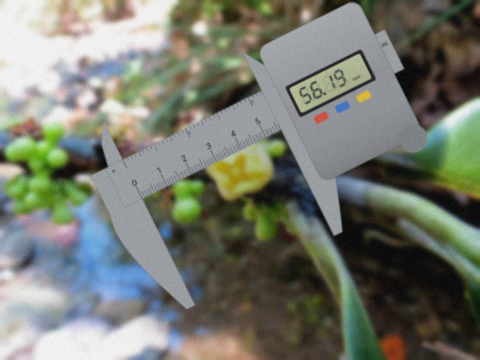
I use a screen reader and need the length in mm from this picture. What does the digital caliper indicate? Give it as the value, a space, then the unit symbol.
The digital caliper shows 56.19 mm
